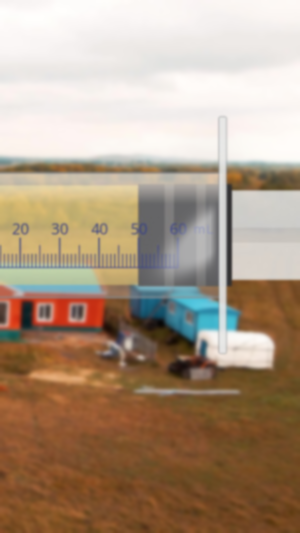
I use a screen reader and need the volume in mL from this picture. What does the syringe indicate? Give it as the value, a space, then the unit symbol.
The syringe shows 50 mL
